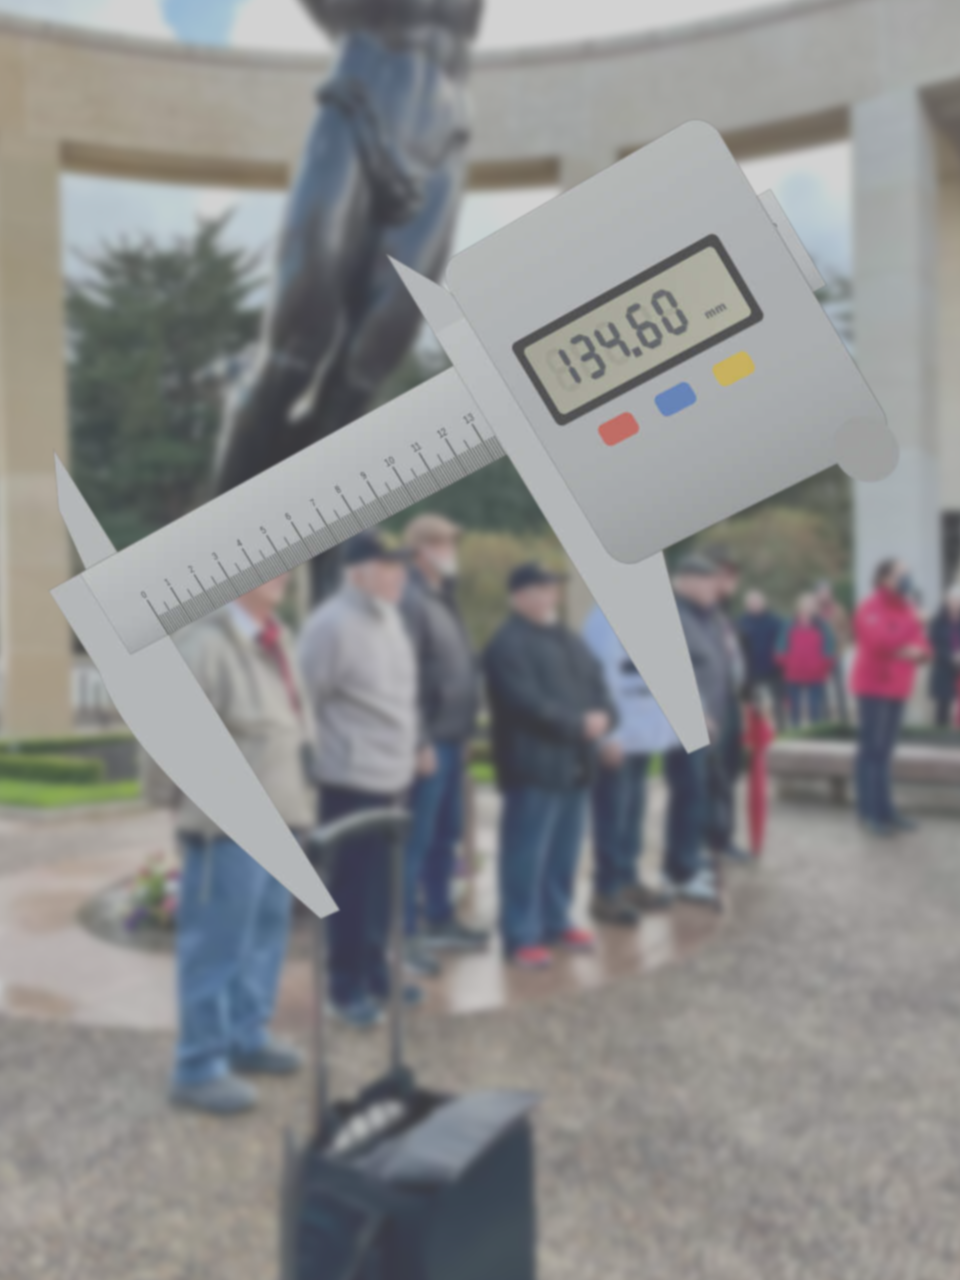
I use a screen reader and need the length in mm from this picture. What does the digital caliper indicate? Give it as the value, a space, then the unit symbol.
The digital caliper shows 134.60 mm
